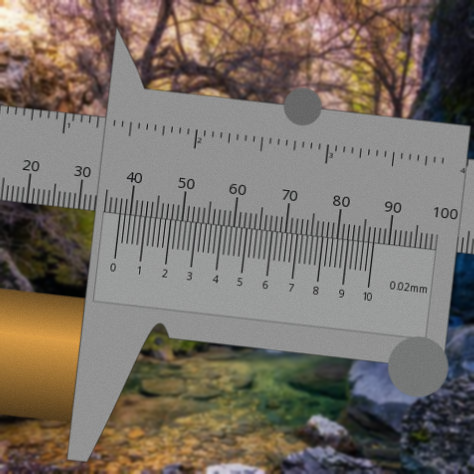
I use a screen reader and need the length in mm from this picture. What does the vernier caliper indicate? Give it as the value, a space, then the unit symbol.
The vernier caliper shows 38.0 mm
